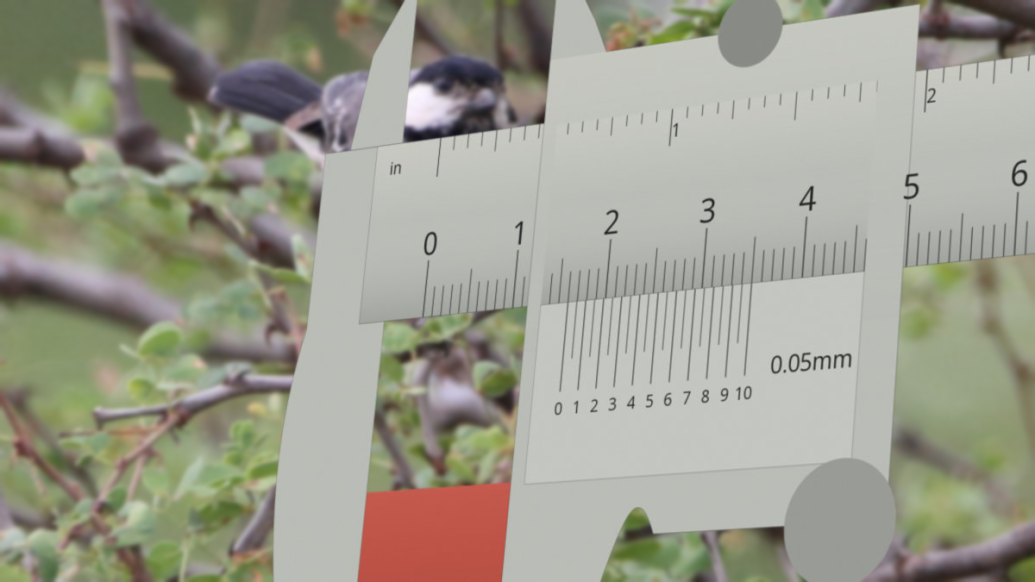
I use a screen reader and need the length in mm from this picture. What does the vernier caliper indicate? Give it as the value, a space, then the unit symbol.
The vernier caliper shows 16.0 mm
